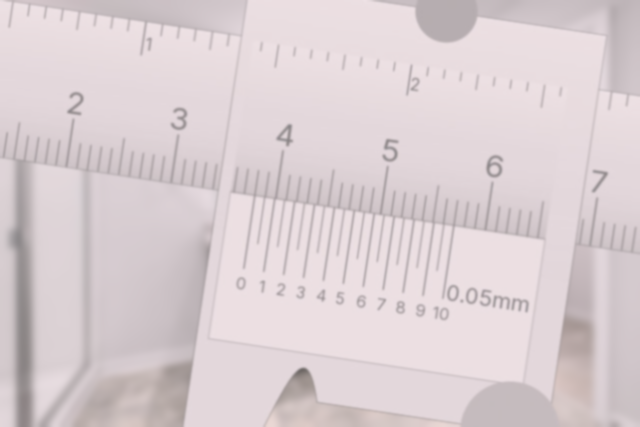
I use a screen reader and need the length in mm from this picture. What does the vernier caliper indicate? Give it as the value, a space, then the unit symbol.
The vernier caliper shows 38.0 mm
